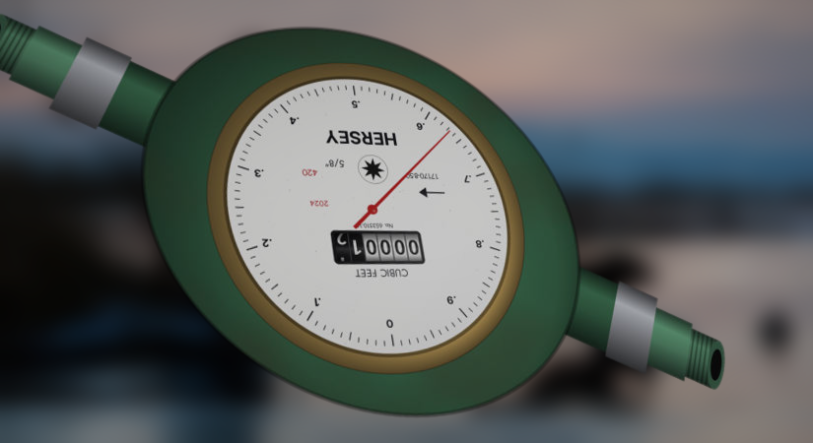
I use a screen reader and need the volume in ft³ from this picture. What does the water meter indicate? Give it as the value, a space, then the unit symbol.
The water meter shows 11.63 ft³
